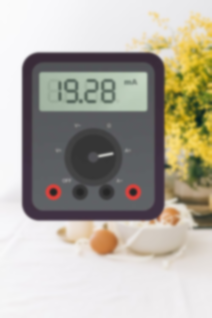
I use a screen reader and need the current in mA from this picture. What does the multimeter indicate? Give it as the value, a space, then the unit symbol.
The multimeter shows 19.28 mA
